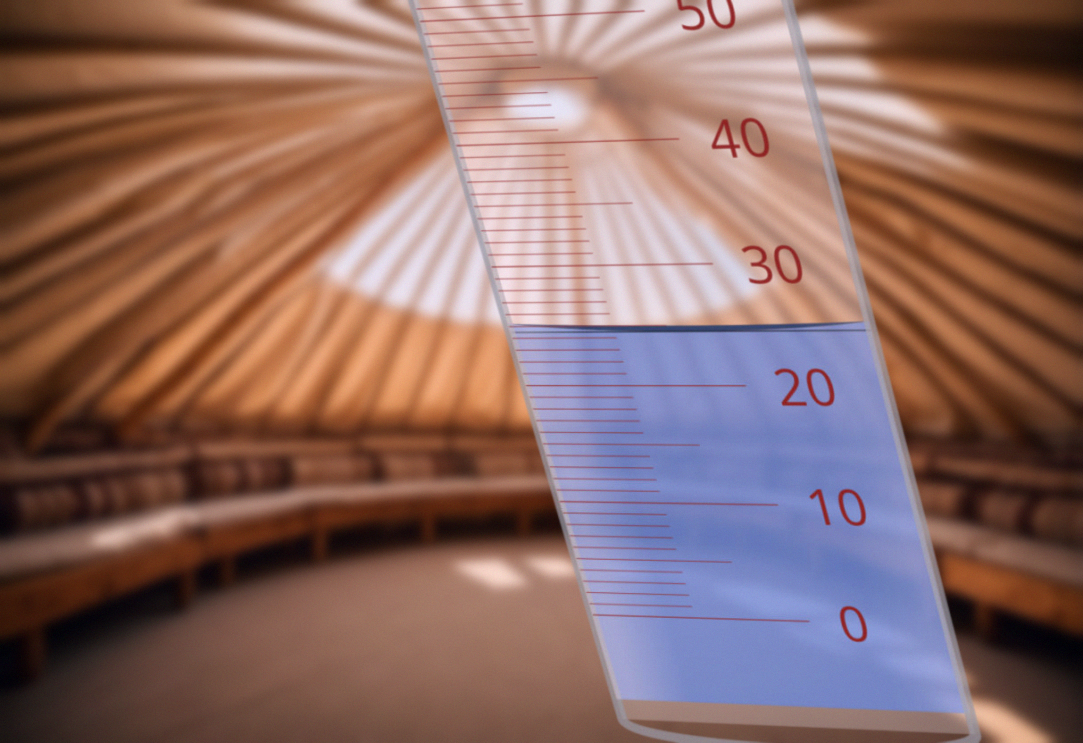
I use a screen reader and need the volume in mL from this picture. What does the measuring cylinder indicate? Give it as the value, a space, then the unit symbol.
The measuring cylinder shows 24.5 mL
